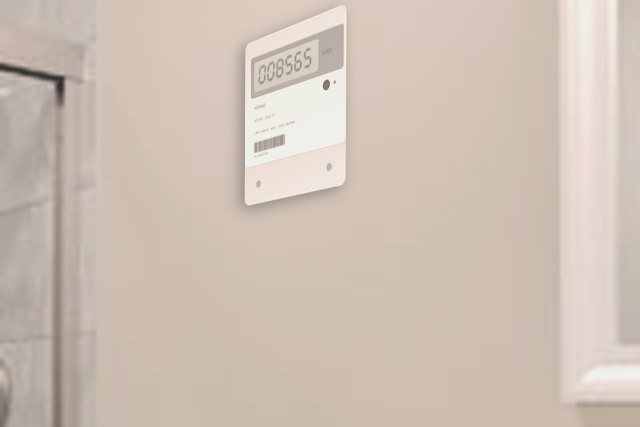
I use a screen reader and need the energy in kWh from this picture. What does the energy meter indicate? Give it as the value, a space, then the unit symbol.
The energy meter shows 8565 kWh
